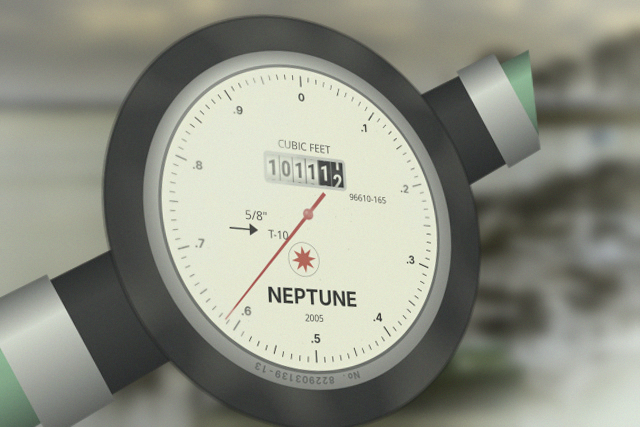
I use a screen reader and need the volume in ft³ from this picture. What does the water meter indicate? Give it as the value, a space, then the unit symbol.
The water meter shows 101111.61 ft³
